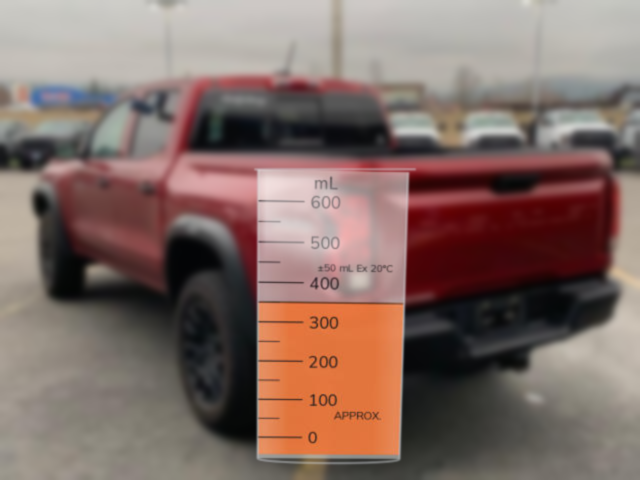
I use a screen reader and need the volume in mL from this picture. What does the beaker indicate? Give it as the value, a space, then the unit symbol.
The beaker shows 350 mL
